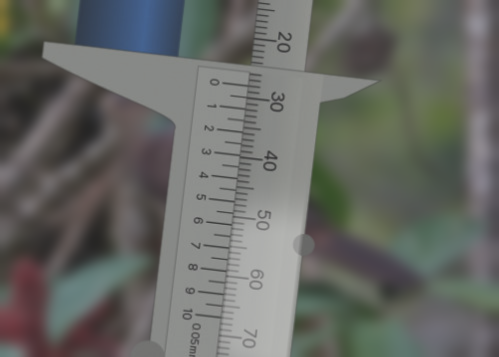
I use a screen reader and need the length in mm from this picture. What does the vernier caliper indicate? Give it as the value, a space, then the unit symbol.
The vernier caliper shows 28.0 mm
